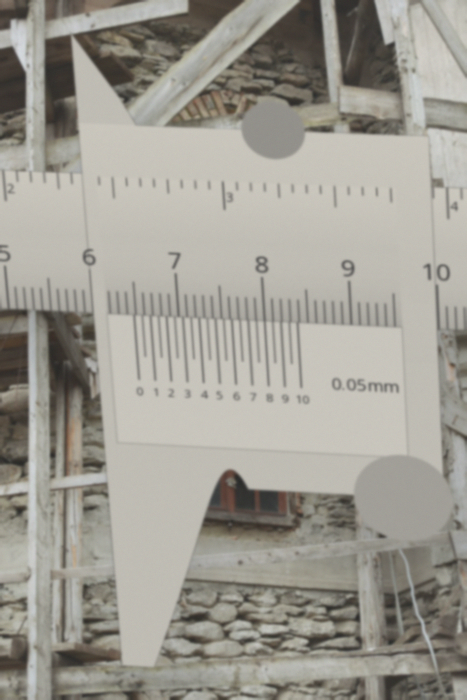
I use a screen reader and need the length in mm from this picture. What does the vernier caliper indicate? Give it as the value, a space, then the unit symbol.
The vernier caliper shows 64.8 mm
